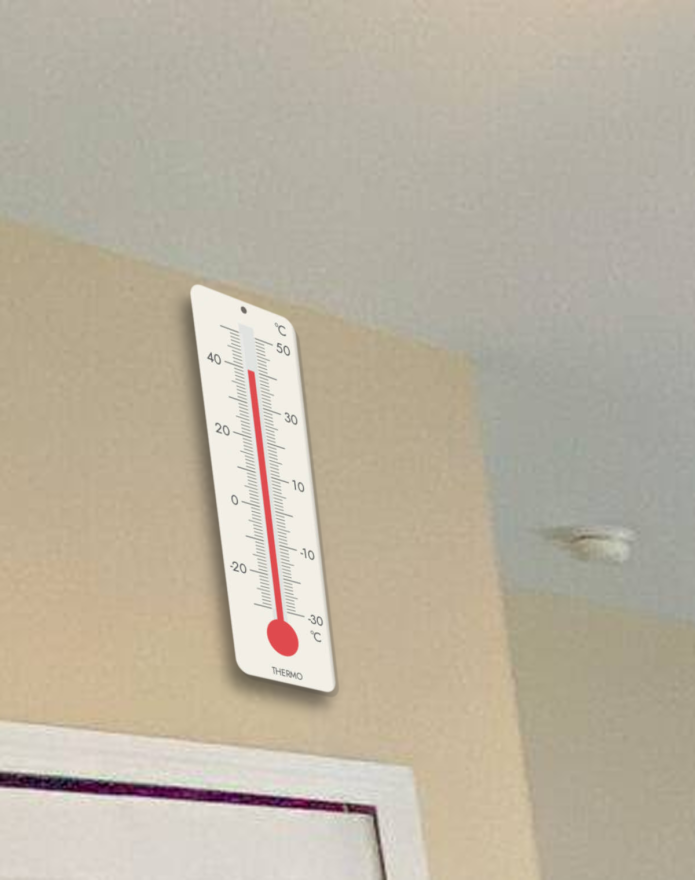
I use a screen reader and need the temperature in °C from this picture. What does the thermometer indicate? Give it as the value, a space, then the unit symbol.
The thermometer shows 40 °C
